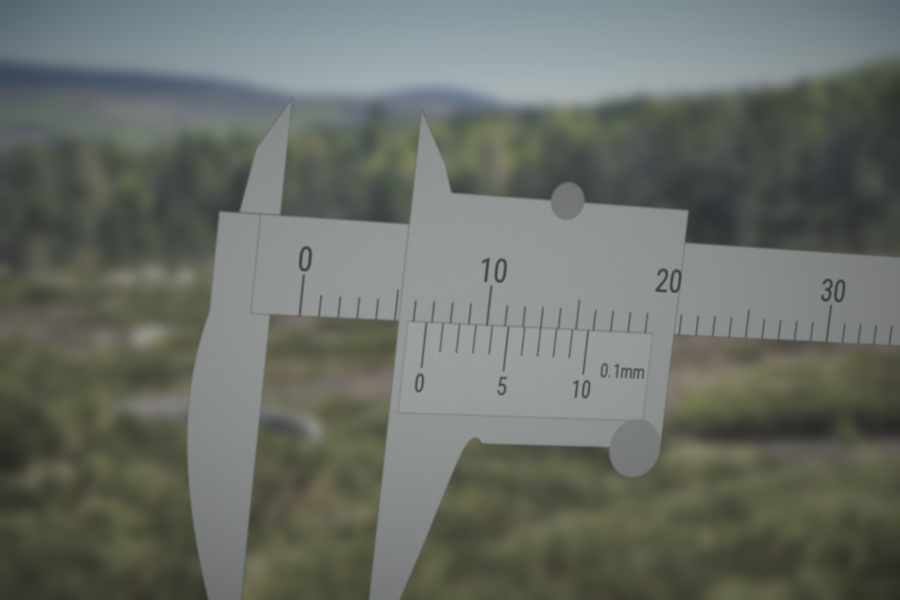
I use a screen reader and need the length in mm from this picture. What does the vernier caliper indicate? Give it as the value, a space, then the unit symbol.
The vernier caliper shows 6.7 mm
